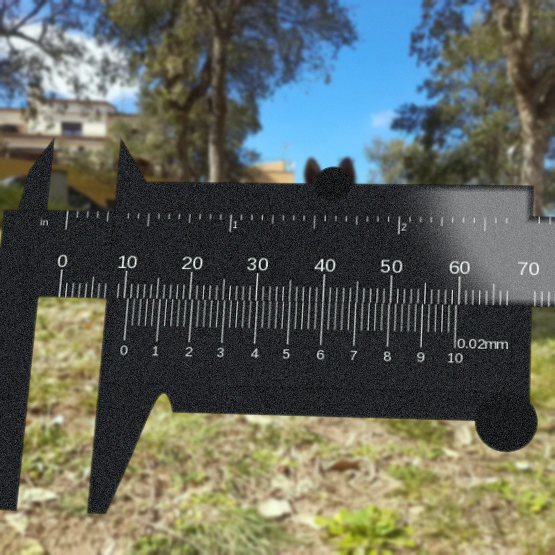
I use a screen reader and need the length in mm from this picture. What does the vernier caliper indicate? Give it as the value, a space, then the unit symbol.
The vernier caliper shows 10.6 mm
